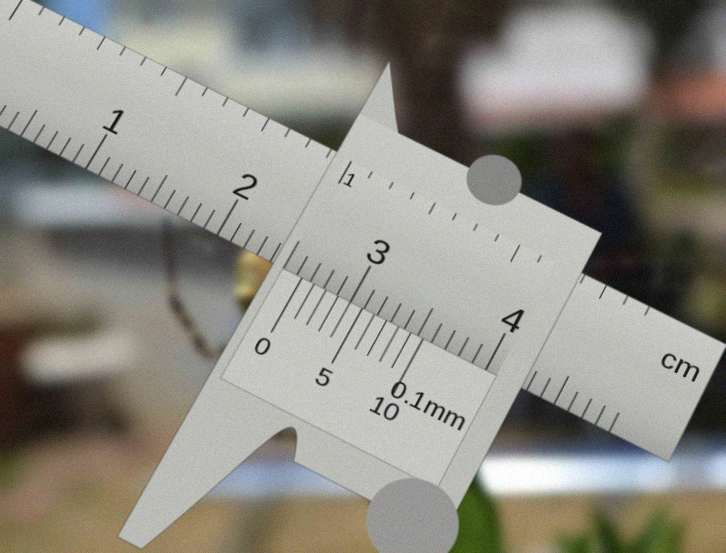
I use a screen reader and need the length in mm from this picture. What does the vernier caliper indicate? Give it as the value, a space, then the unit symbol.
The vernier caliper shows 26.4 mm
